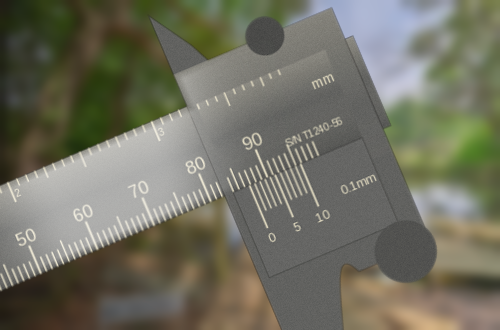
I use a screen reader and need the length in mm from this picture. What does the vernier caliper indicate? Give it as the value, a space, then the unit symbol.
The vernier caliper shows 86.8 mm
